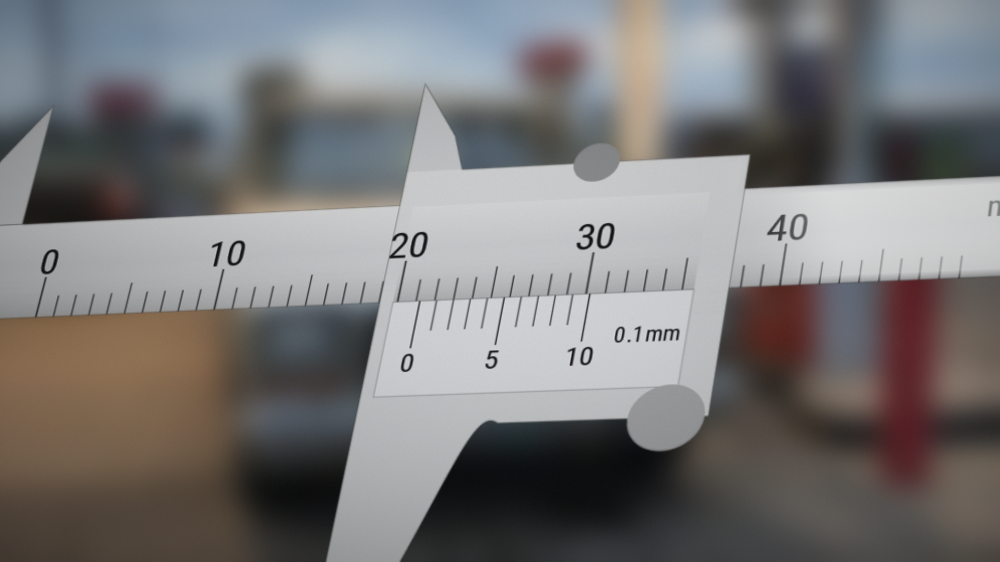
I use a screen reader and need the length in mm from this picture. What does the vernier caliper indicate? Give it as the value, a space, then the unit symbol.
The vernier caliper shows 21.2 mm
